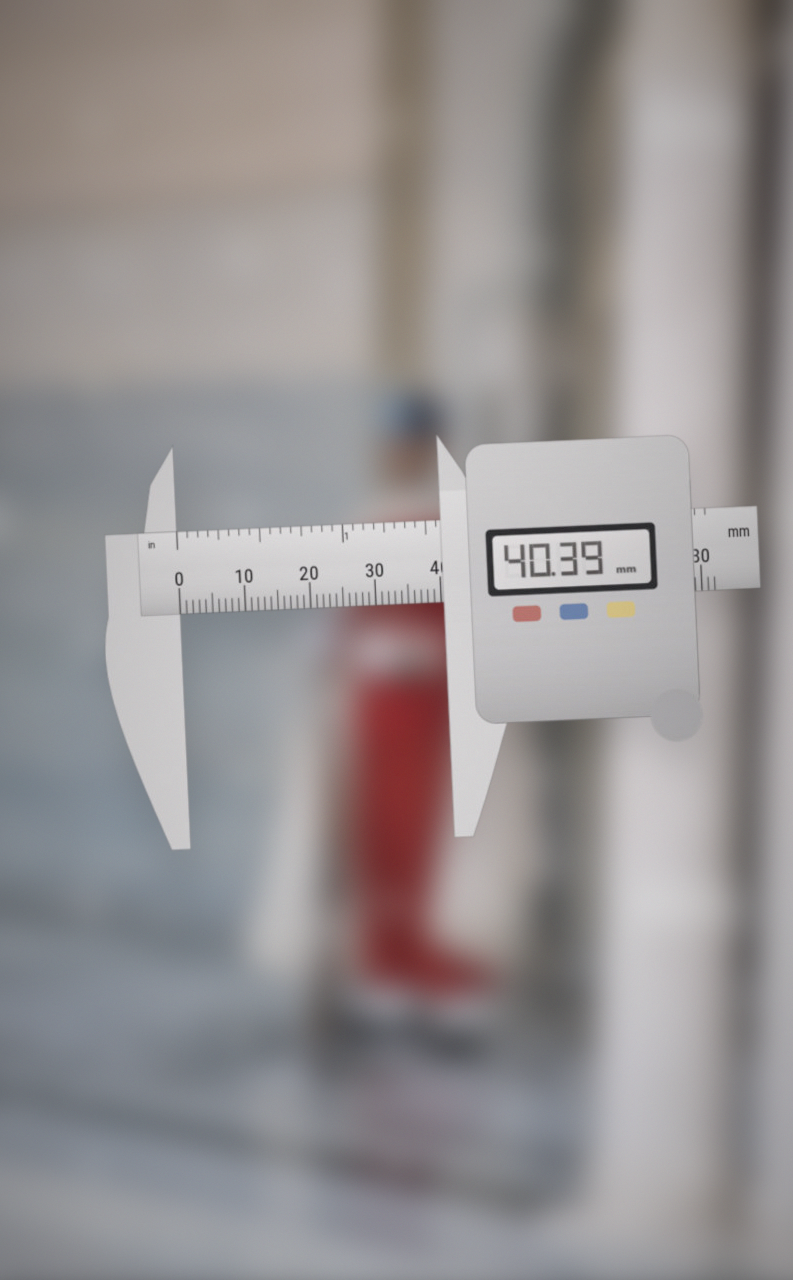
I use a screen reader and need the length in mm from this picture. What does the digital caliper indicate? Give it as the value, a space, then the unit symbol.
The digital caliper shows 40.39 mm
